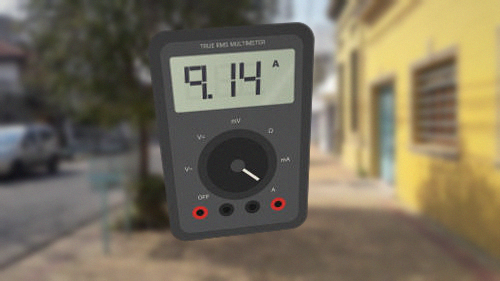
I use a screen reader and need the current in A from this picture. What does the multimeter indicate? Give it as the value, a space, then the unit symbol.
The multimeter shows 9.14 A
